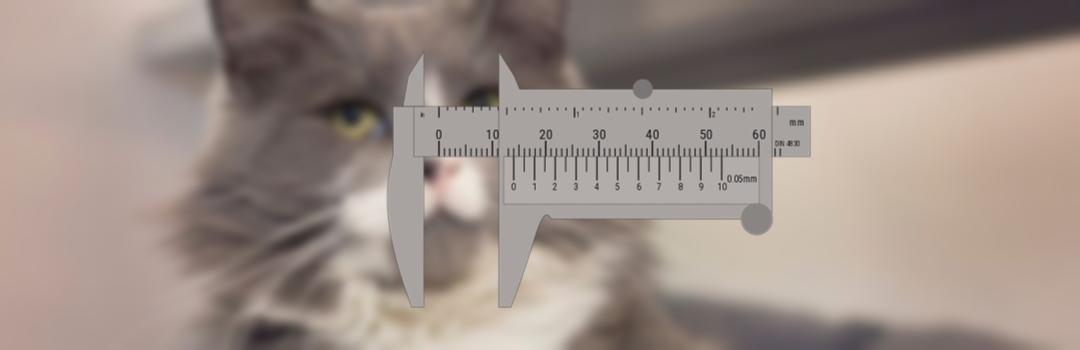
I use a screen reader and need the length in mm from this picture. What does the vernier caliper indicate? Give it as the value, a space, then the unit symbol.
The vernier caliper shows 14.0 mm
